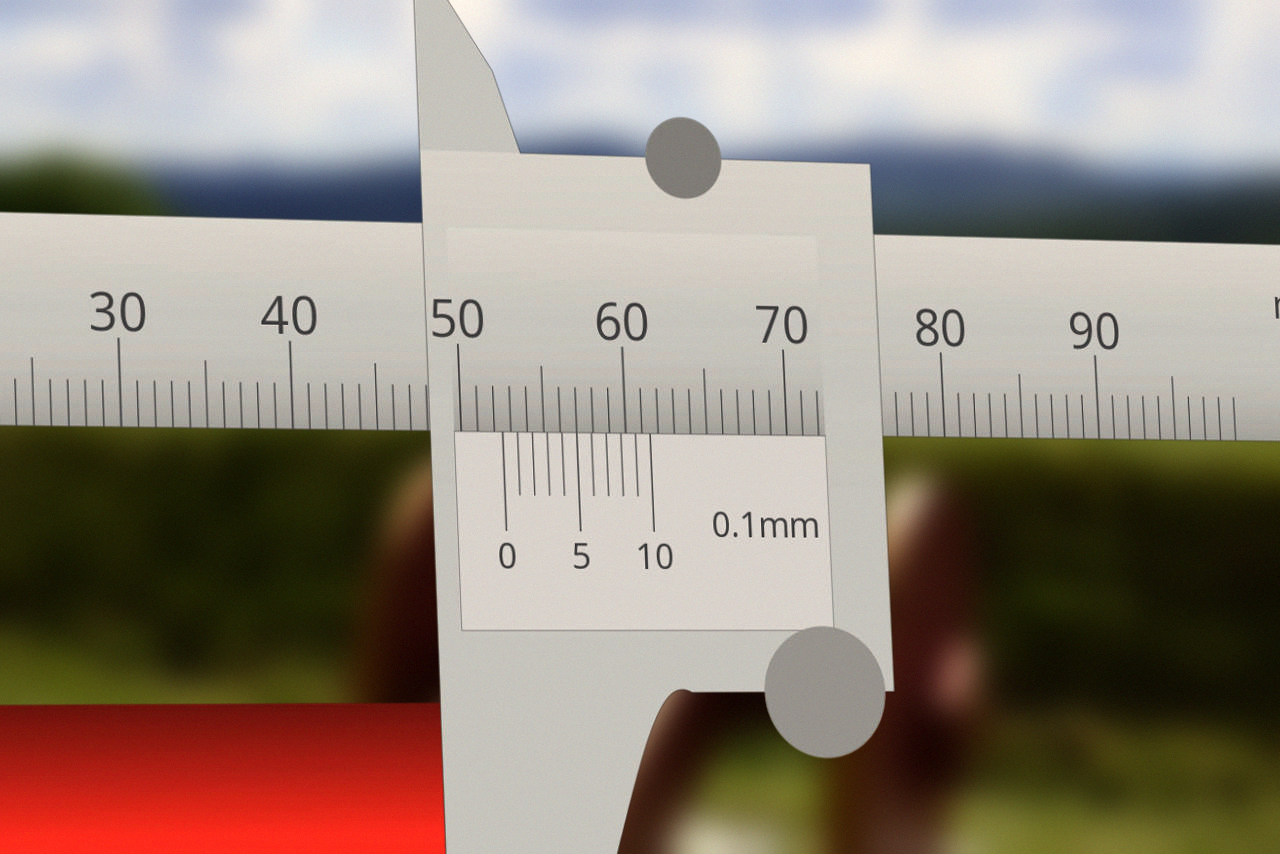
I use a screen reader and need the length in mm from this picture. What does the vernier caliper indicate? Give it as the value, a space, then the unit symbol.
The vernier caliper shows 52.5 mm
